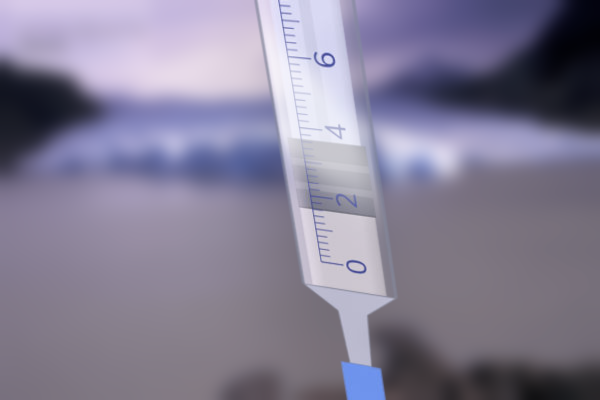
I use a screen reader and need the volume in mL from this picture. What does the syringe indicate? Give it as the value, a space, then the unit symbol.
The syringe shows 1.6 mL
